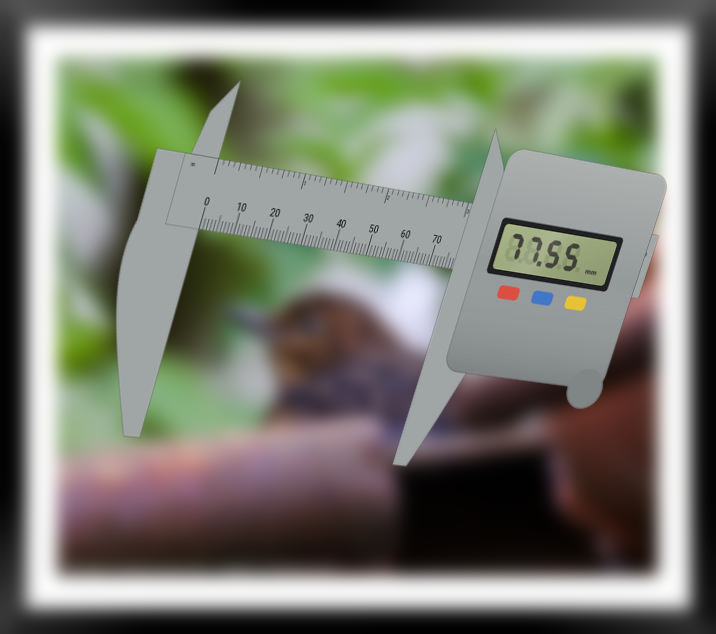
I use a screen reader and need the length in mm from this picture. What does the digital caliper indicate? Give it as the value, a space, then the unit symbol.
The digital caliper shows 77.55 mm
